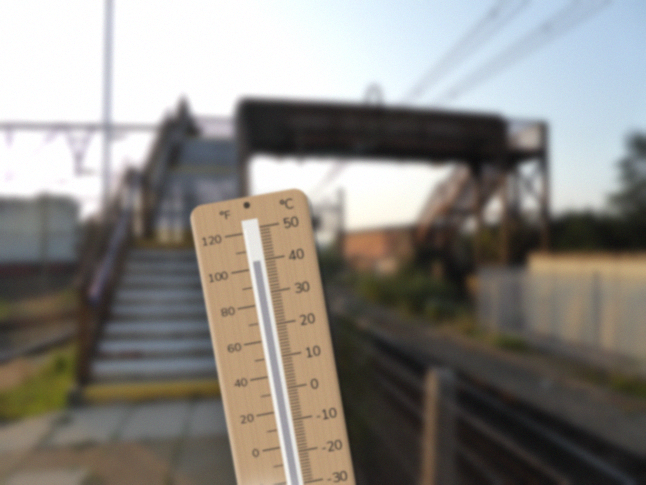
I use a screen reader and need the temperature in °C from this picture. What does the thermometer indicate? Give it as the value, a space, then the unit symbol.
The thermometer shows 40 °C
